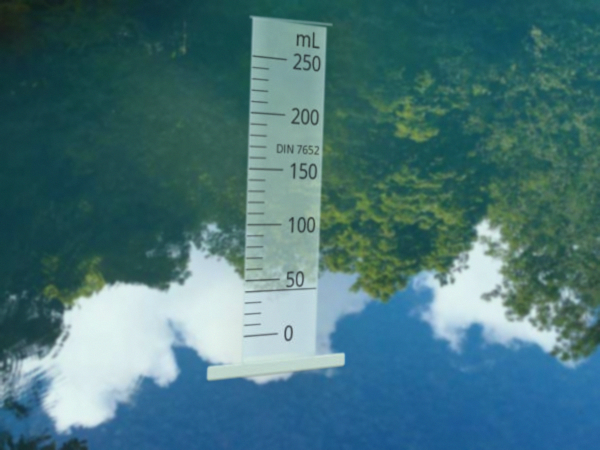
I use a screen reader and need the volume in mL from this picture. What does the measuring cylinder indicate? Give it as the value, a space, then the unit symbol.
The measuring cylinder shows 40 mL
